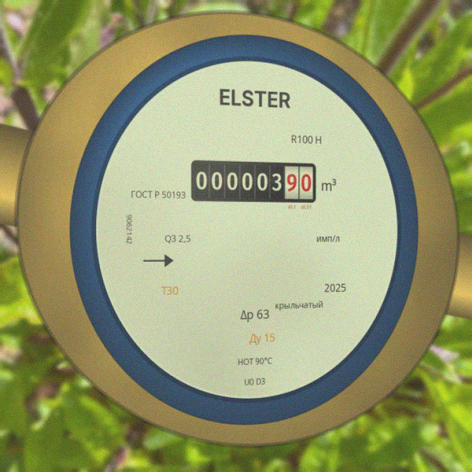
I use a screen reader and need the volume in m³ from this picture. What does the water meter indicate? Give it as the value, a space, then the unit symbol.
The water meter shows 3.90 m³
